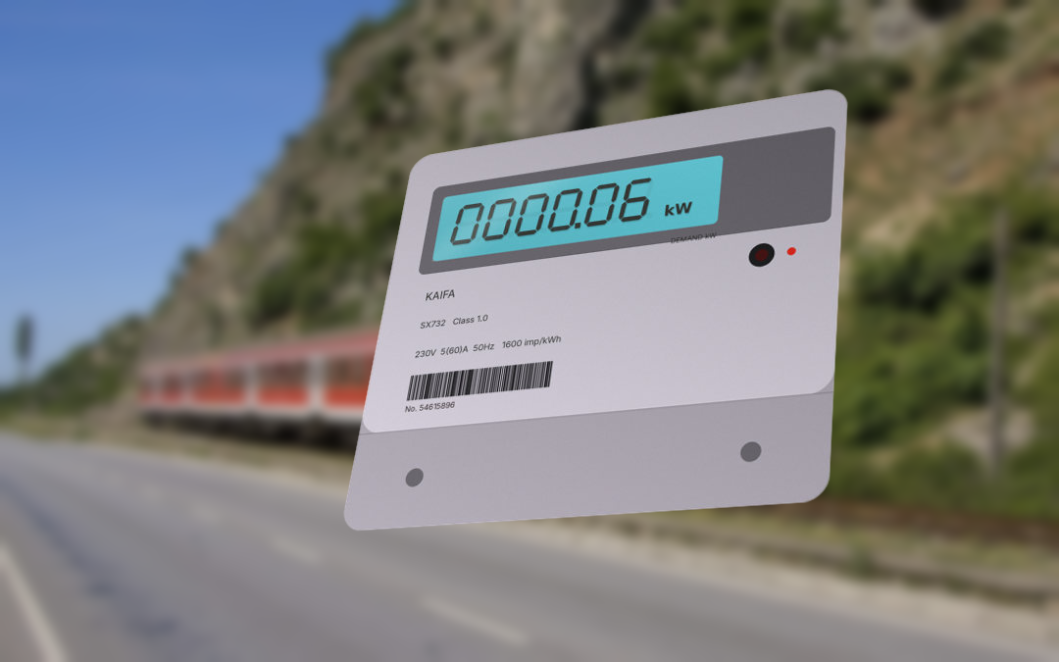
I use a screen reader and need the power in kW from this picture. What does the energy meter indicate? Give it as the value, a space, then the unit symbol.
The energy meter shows 0.06 kW
